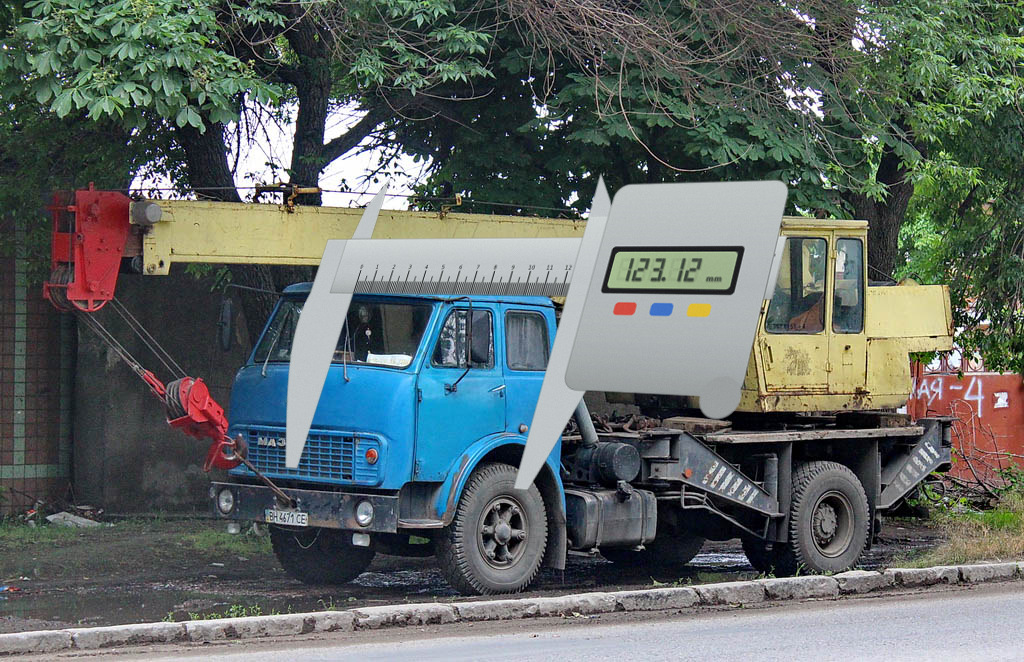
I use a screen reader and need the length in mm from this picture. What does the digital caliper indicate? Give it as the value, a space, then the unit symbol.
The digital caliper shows 123.12 mm
